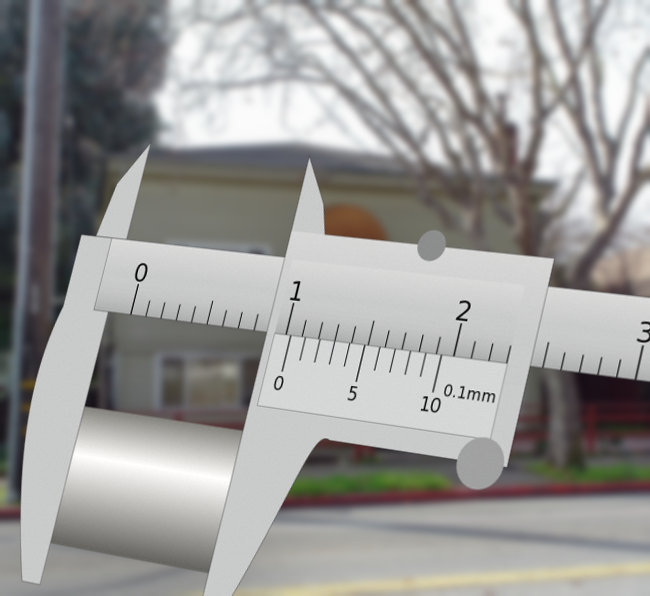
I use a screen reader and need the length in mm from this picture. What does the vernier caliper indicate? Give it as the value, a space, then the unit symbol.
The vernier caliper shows 10.3 mm
